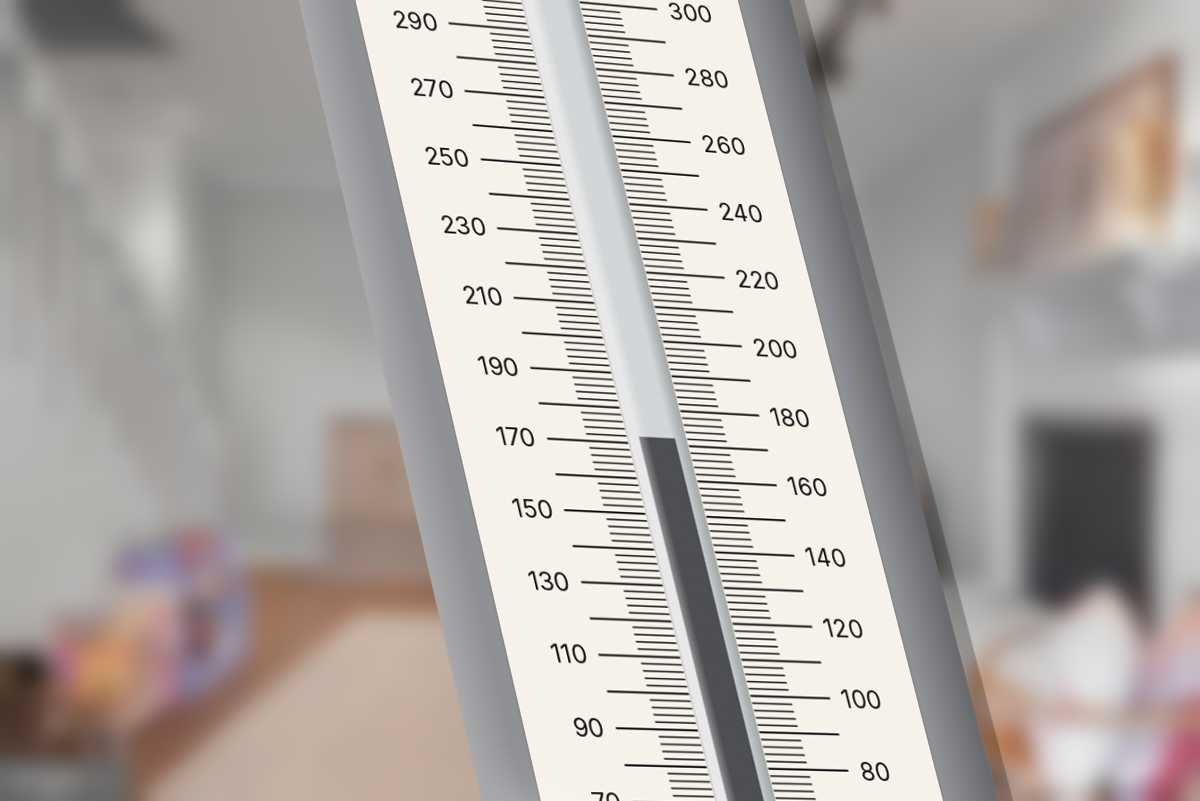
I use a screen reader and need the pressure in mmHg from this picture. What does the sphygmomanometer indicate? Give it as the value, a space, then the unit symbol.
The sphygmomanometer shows 172 mmHg
